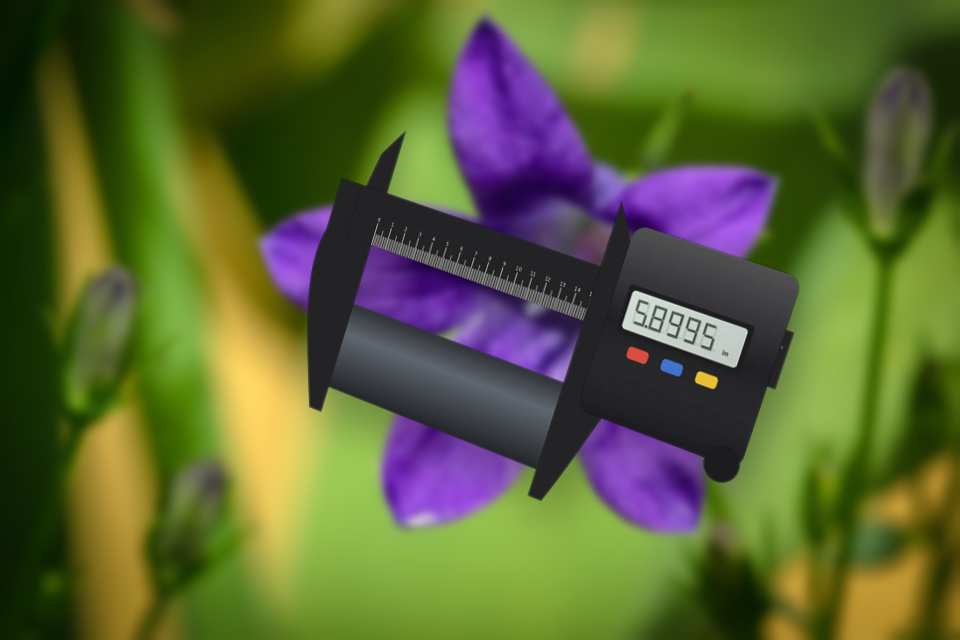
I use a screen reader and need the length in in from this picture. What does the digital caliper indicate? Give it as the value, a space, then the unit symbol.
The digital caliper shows 5.8995 in
